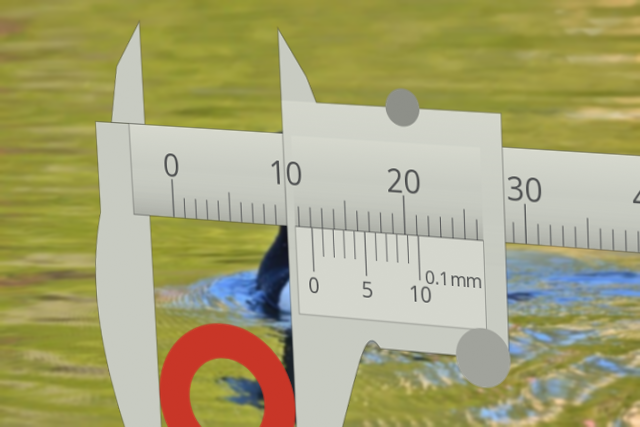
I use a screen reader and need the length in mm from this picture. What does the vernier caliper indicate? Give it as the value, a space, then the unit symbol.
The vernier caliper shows 12.1 mm
